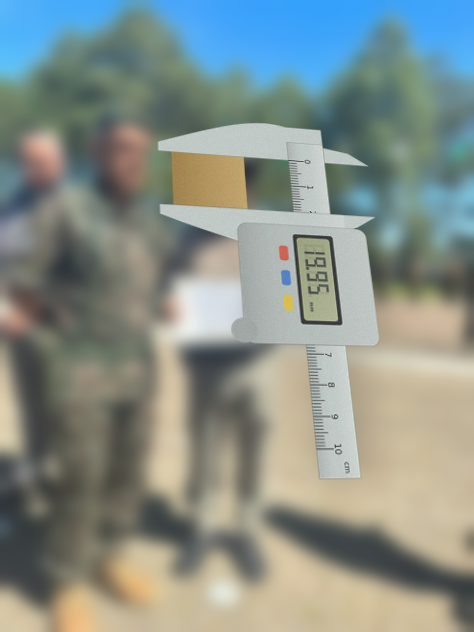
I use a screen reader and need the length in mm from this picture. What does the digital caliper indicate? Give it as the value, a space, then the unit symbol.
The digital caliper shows 19.95 mm
